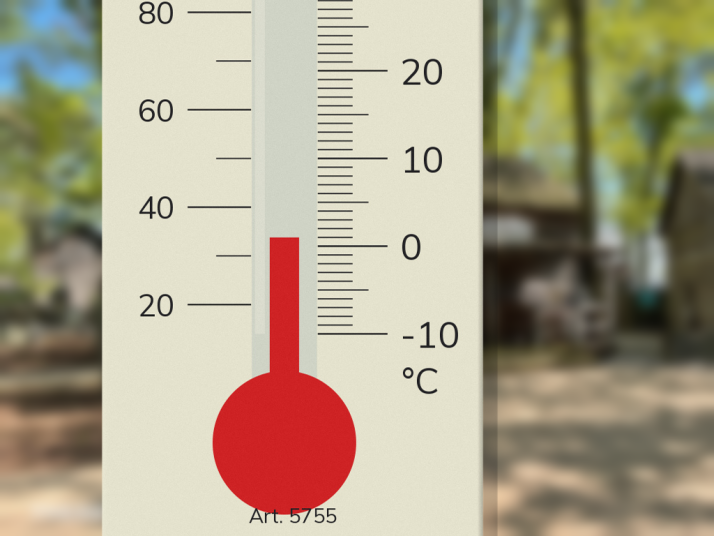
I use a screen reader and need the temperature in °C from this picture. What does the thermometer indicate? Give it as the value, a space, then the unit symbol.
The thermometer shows 1 °C
